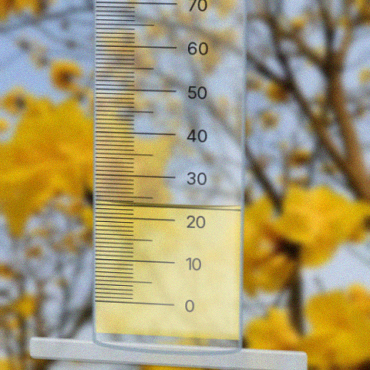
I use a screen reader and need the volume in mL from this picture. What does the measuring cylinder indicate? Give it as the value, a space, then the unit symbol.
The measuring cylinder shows 23 mL
